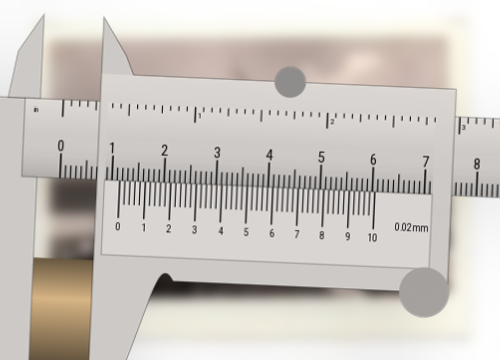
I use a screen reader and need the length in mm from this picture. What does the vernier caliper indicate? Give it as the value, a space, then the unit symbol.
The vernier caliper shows 11.5 mm
